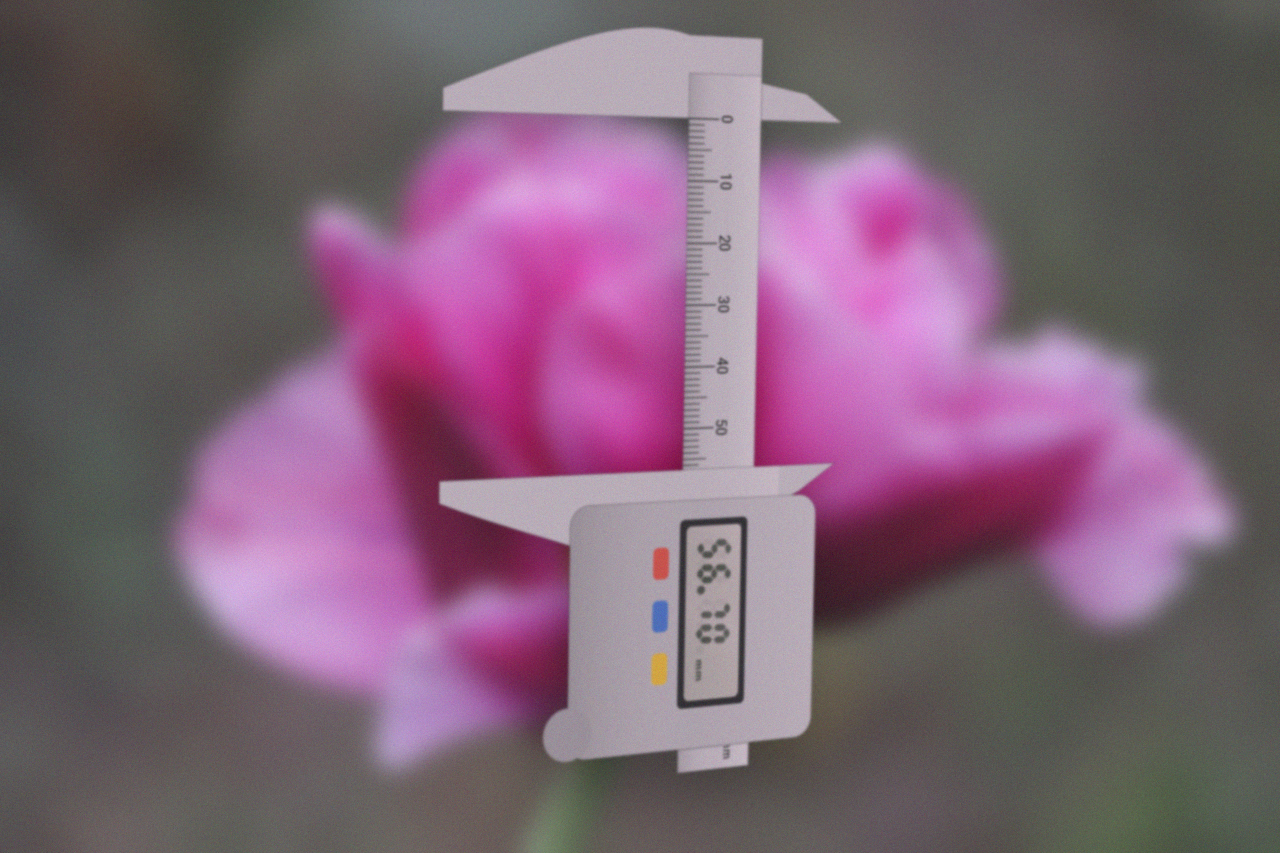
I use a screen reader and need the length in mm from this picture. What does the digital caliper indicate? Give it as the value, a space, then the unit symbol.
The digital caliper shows 56.70 mm
